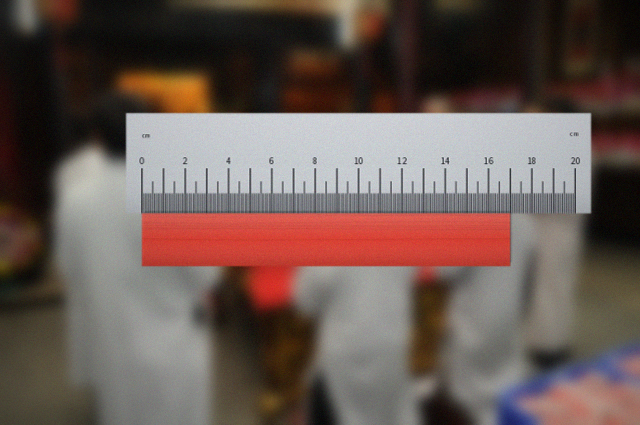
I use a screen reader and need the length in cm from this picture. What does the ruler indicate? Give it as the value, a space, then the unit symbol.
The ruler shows 17 cm
